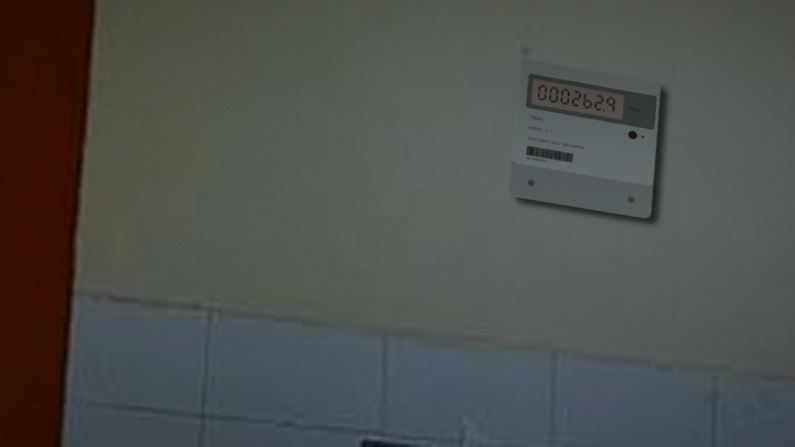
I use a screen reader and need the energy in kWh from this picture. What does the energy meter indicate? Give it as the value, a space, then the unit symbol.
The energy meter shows 262.9 kWh
